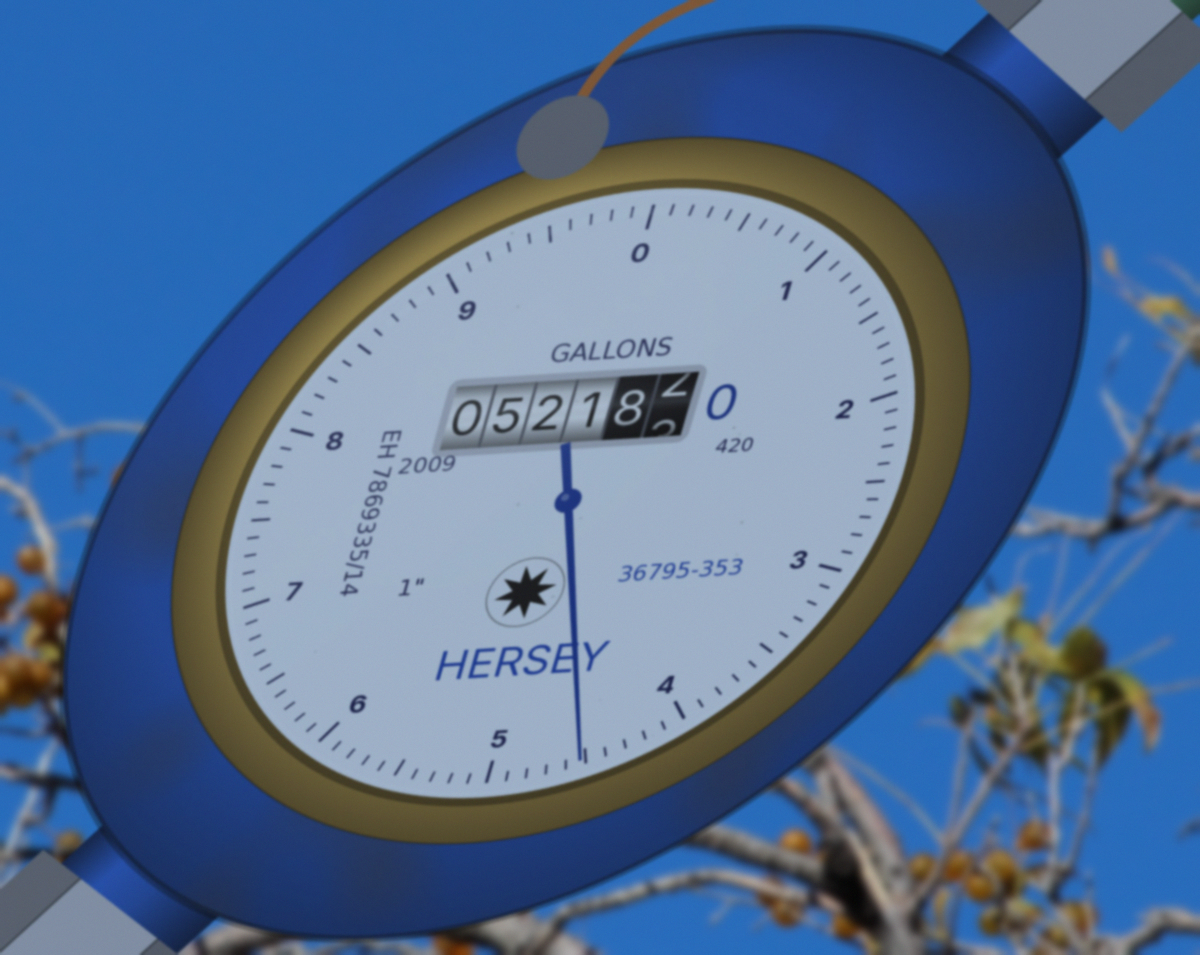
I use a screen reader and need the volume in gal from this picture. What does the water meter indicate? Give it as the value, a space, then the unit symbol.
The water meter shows 521824.5 gal
